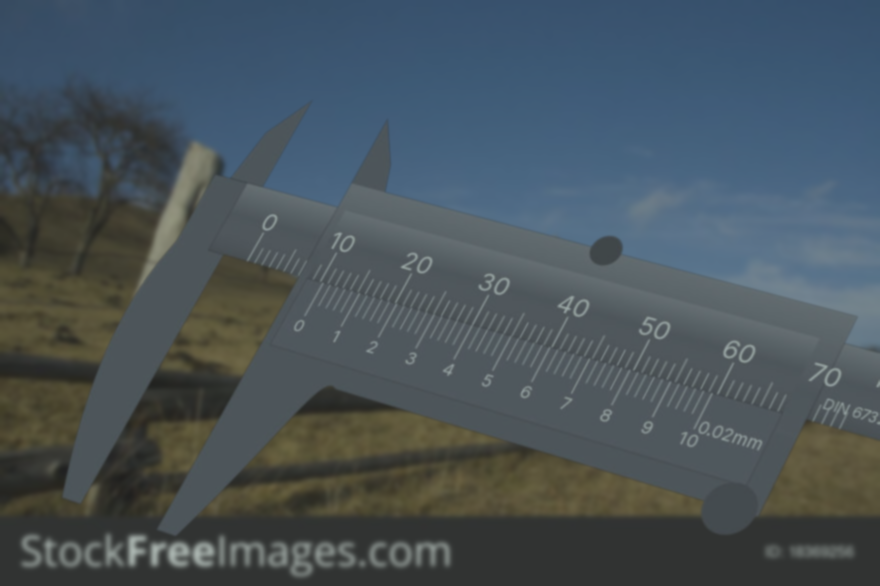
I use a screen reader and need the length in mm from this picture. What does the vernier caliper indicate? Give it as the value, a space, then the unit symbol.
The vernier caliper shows 10.4 mm
